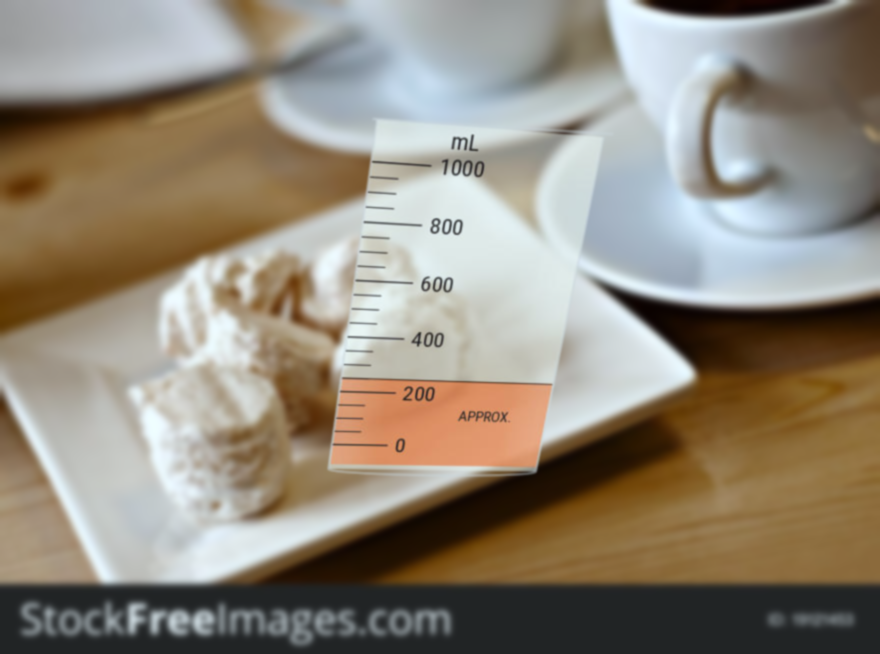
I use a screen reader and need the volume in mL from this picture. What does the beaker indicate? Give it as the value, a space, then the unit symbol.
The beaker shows 250 mL
